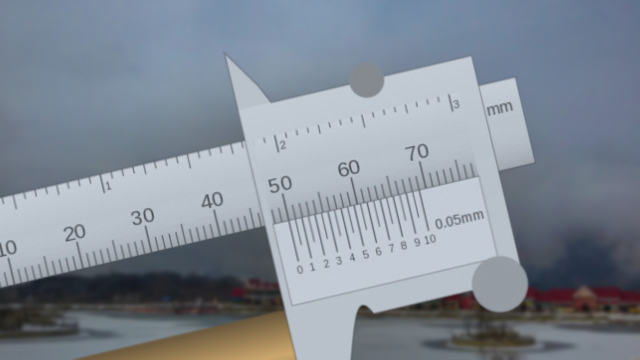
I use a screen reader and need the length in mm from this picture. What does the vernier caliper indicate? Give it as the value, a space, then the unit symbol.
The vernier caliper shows 50.0 mm
